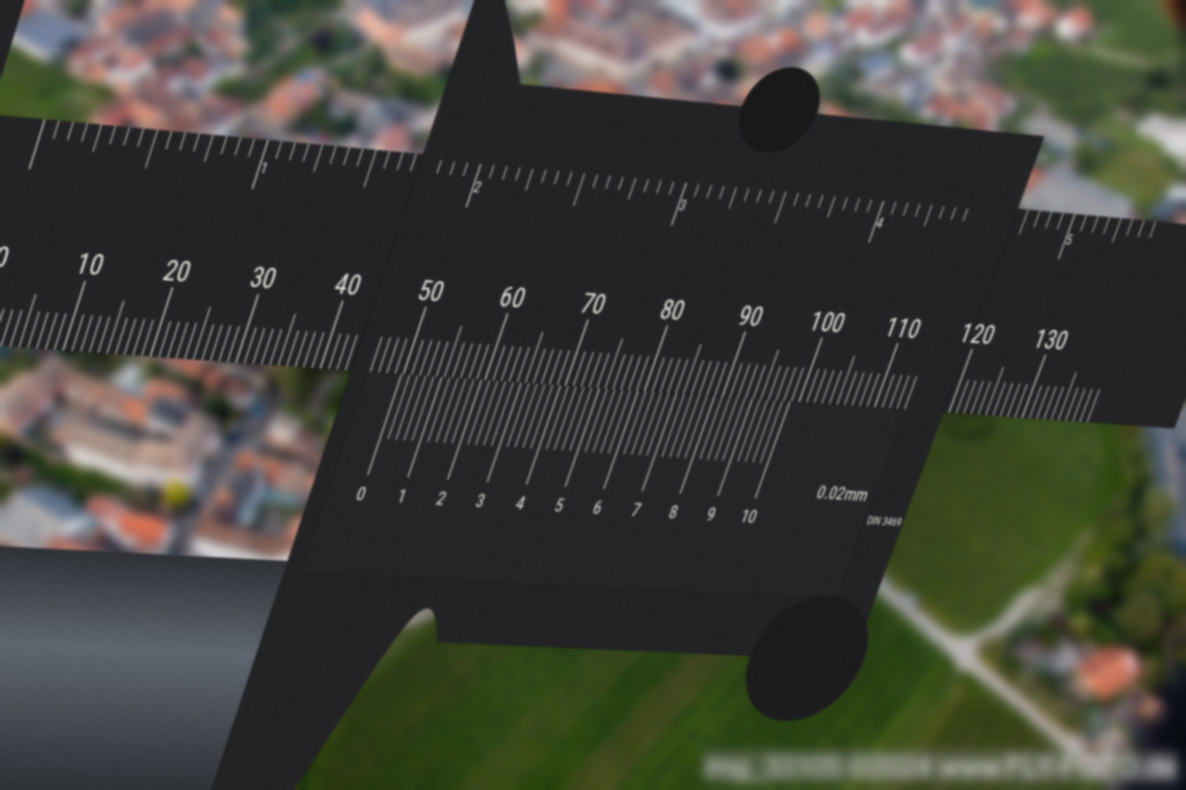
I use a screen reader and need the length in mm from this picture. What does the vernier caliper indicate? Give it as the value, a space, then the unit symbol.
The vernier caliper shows 49.8 mm
